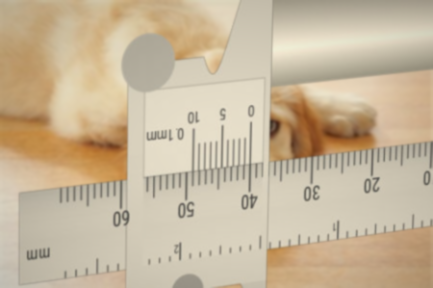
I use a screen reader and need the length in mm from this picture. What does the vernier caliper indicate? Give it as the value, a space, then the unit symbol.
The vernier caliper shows 40.0 mm
